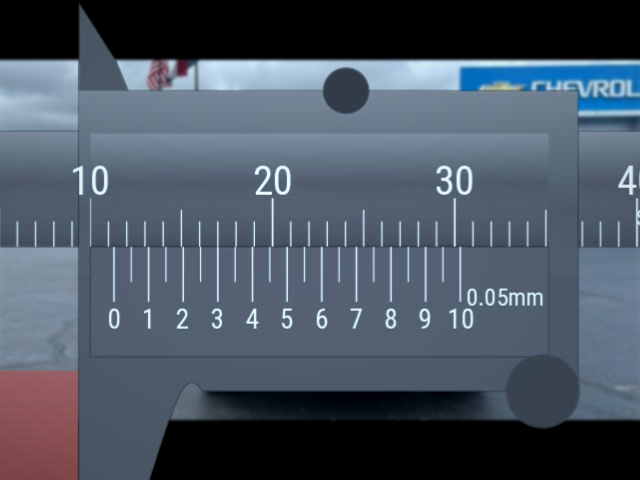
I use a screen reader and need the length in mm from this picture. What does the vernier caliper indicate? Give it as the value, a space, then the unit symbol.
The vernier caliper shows 11.3 mm
